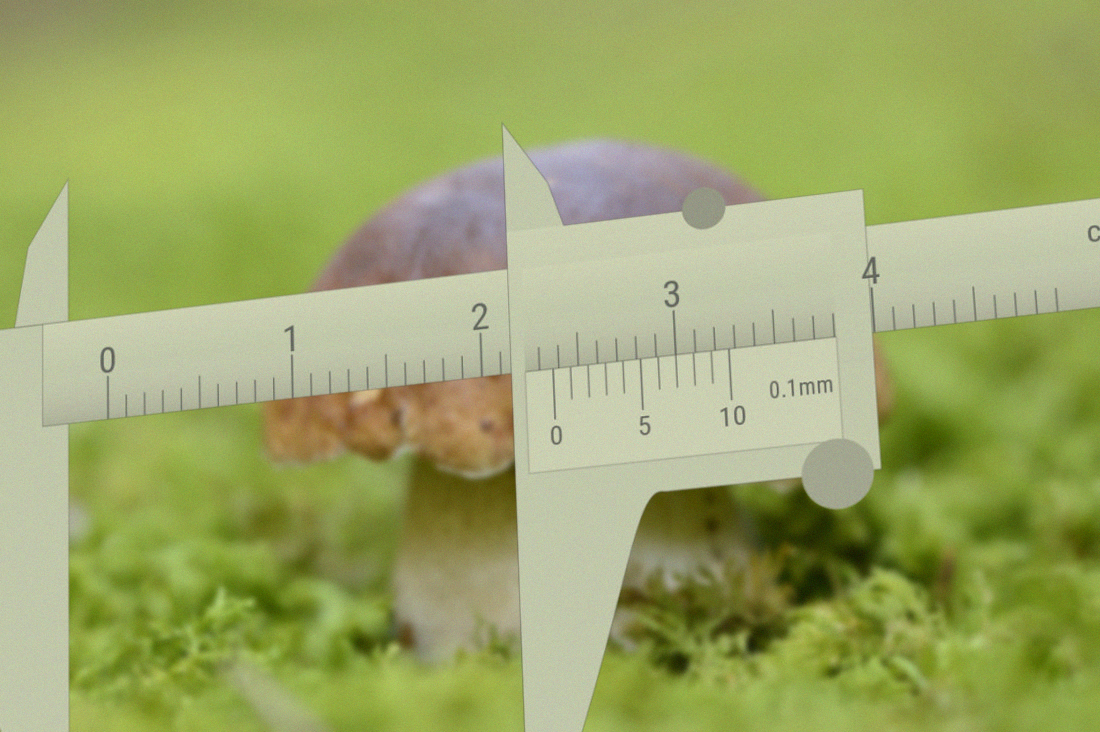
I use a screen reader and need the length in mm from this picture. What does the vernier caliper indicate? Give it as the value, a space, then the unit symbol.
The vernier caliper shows 23.7 mm
